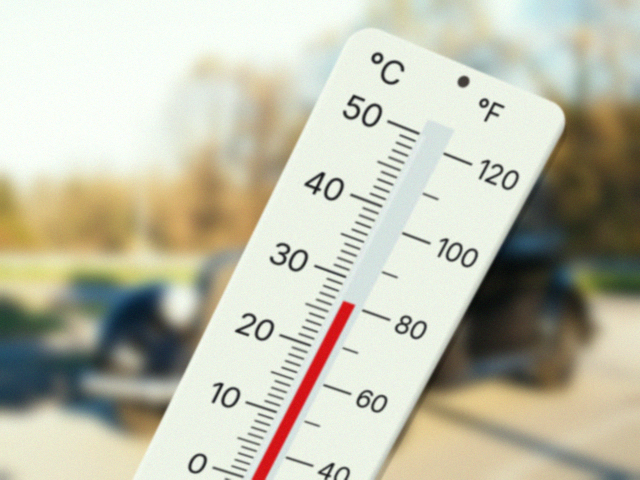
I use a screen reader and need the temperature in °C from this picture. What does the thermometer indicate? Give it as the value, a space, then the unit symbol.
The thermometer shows 27 °C
